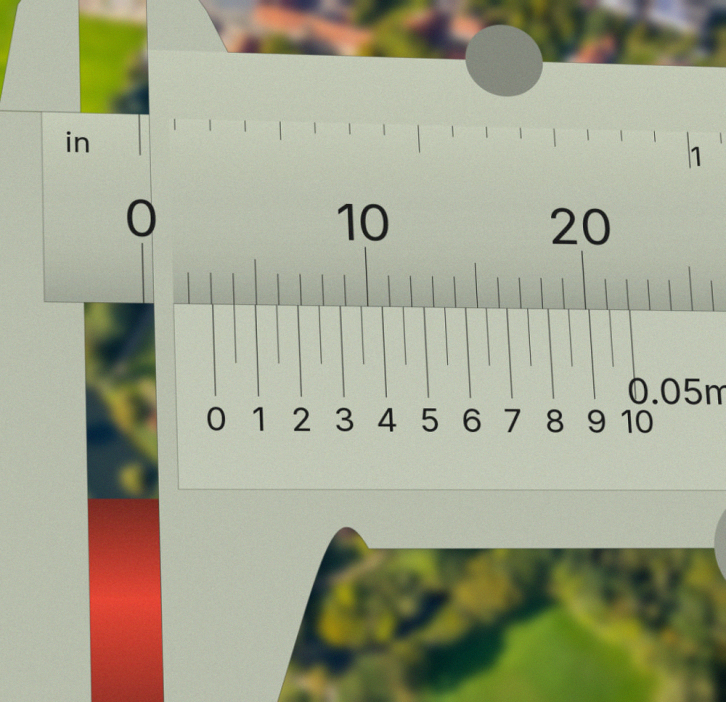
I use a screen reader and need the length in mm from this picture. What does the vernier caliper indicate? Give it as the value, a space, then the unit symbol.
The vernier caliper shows 3.05 mm
